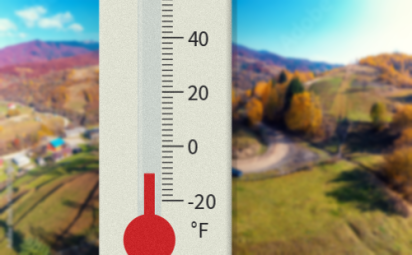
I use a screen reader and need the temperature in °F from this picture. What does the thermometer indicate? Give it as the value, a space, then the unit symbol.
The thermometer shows -10 °F
